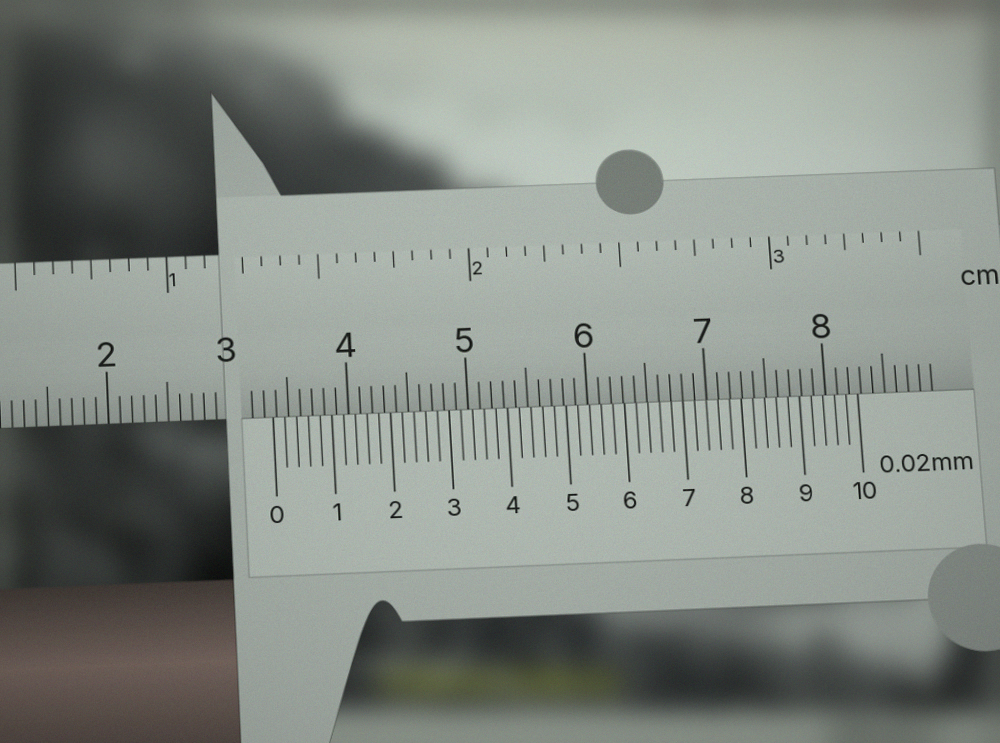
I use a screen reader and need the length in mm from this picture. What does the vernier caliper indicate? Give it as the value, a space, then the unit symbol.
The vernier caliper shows 33.7 mm
